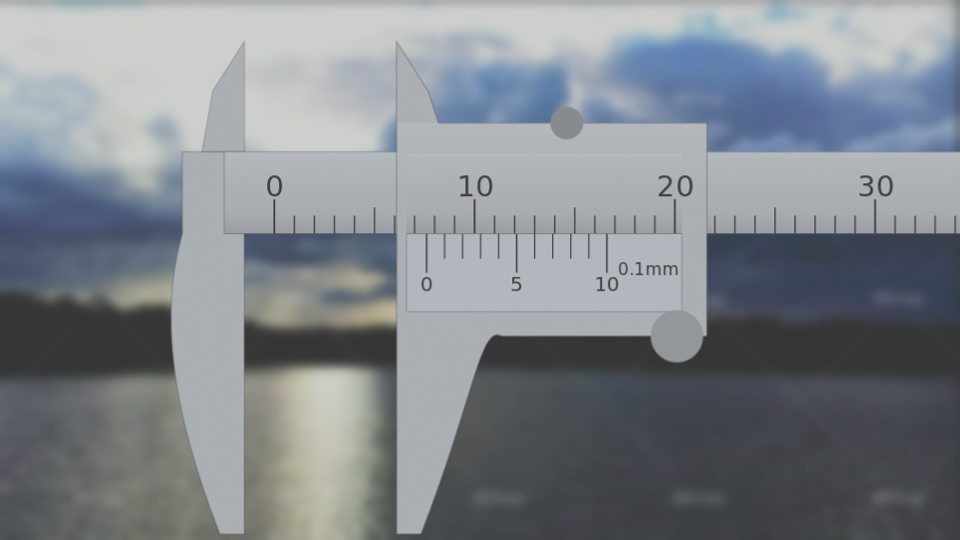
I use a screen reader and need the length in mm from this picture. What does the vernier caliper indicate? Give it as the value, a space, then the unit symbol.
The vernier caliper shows 7.6 mm
